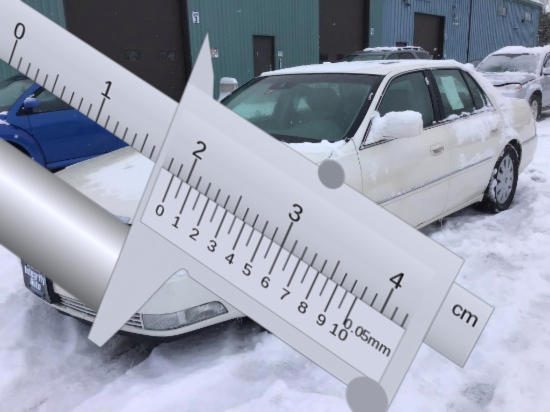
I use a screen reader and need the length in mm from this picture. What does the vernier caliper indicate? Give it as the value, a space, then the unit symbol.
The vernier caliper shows 18.6 mm
